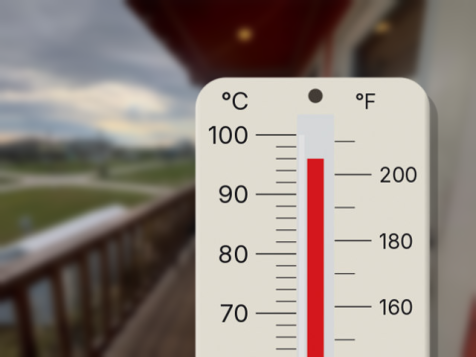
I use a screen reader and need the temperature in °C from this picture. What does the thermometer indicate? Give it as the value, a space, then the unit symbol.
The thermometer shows 96 °C
